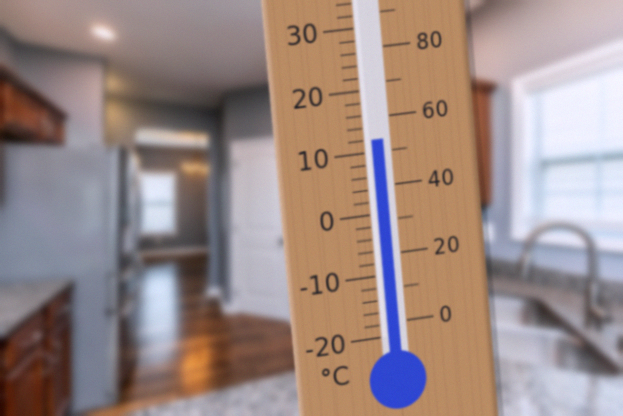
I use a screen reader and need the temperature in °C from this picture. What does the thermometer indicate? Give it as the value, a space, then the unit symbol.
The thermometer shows 12 °C
